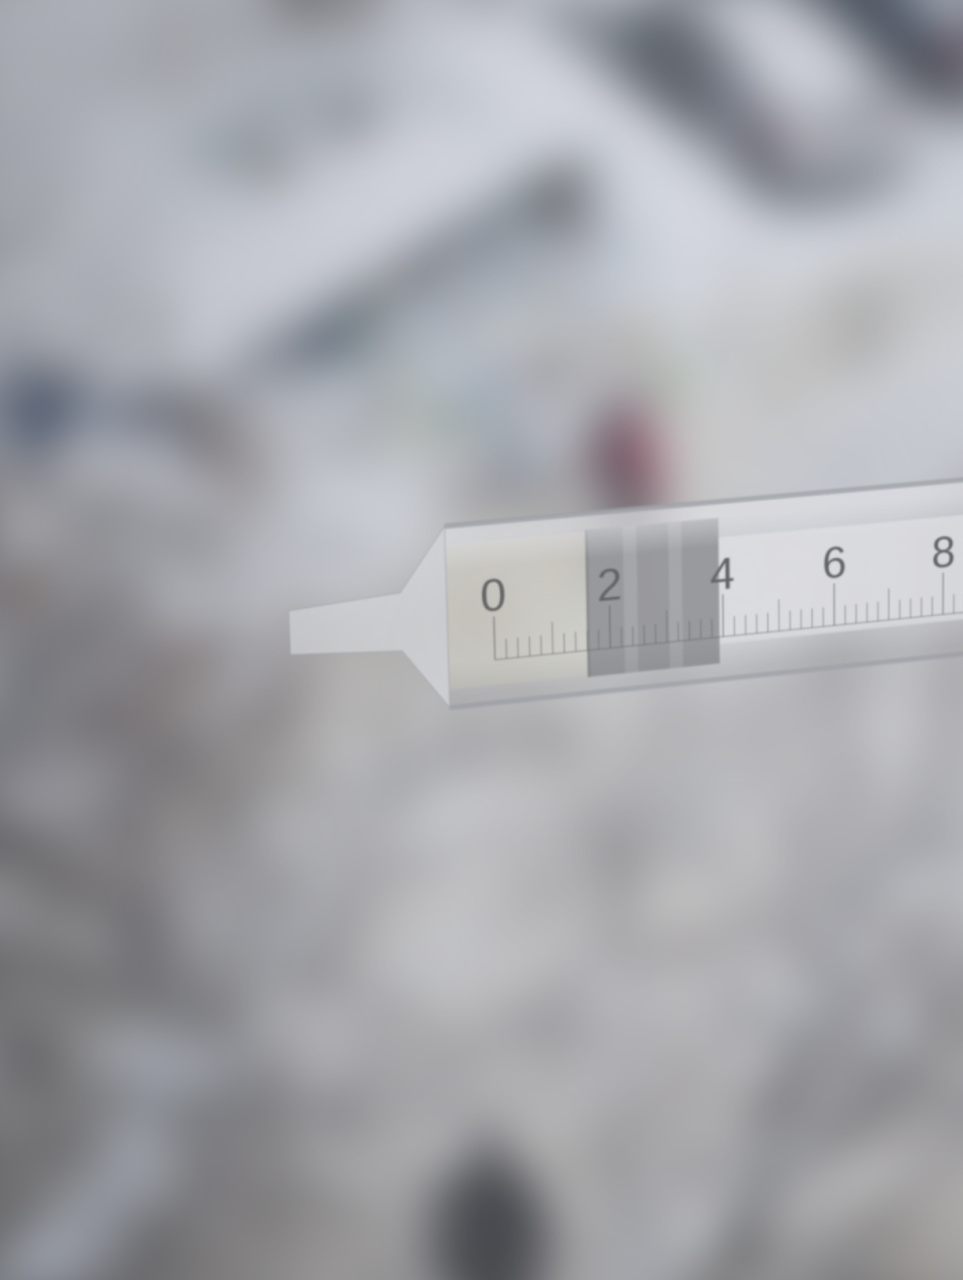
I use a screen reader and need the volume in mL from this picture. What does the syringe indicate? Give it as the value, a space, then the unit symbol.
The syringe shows 1.6 mL
